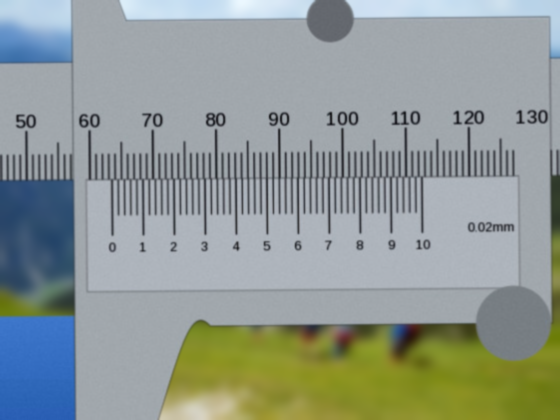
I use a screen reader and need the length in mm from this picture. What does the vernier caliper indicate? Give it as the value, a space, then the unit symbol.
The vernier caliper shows 63.5 mm
